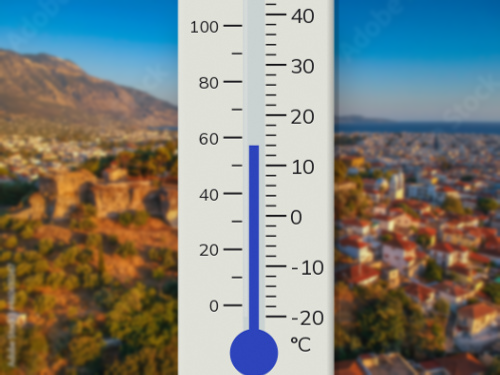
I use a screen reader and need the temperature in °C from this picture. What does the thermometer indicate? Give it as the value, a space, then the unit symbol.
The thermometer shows 14 °C
